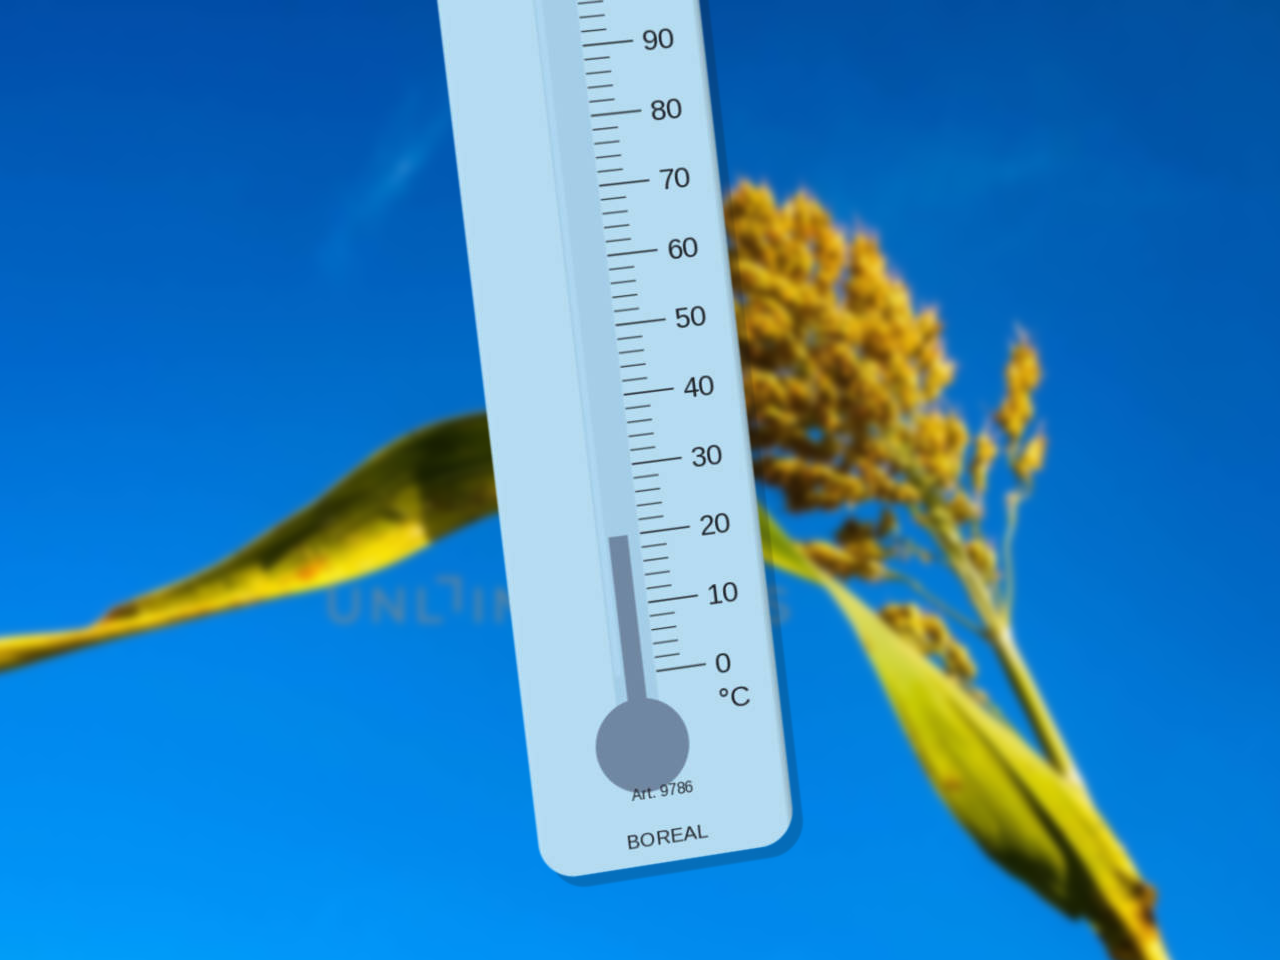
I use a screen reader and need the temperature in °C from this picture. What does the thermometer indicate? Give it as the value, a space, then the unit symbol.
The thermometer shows 20 °C
